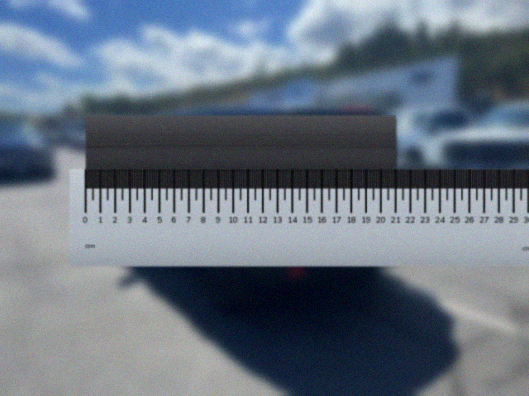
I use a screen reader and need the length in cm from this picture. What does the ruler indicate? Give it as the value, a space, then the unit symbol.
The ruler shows 21 cm
